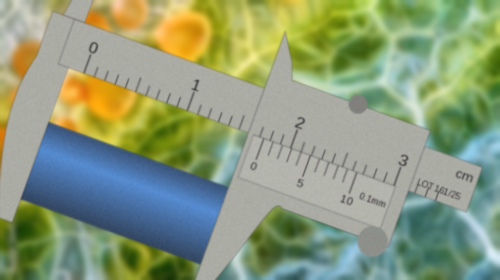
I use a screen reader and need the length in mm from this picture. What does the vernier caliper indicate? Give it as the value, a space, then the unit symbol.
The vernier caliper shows 17.4 mm
